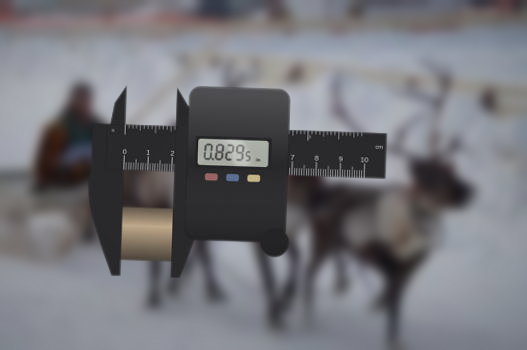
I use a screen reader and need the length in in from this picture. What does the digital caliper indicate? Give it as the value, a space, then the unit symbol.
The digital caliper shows 0.8295 in
